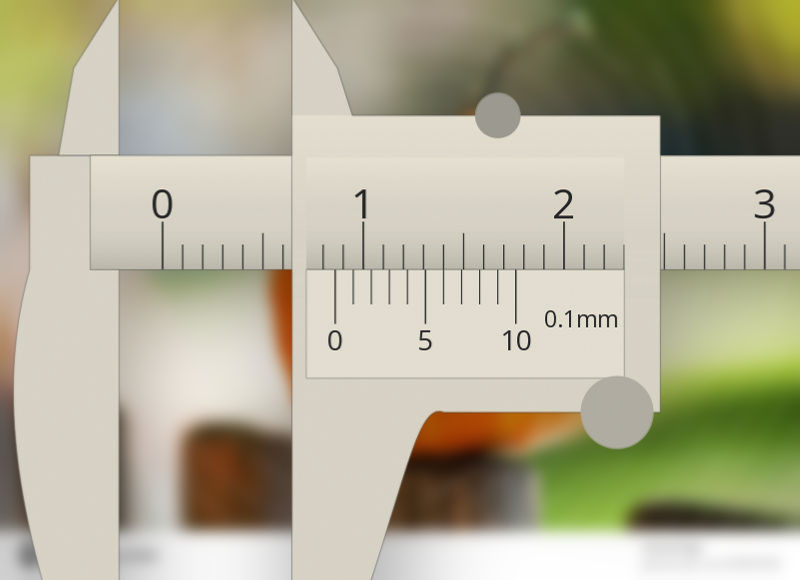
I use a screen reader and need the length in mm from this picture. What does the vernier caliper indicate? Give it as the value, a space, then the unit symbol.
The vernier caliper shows 8.6 mm
